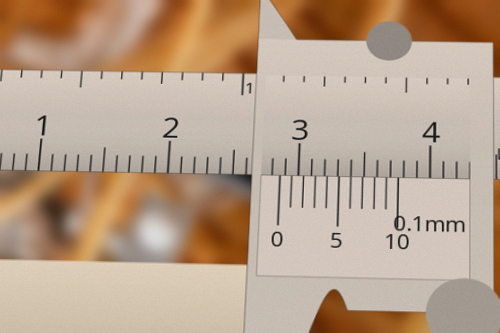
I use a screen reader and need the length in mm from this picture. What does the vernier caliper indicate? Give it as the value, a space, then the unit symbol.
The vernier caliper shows 28.6 mm
